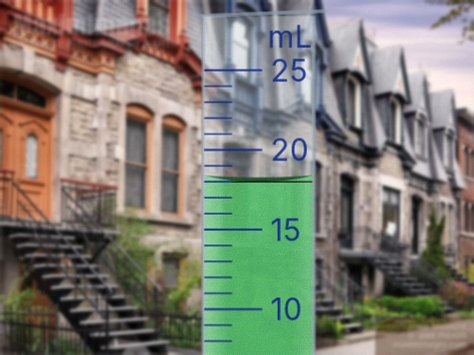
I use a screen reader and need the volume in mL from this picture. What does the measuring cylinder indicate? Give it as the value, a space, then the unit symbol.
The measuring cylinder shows 18 mL
